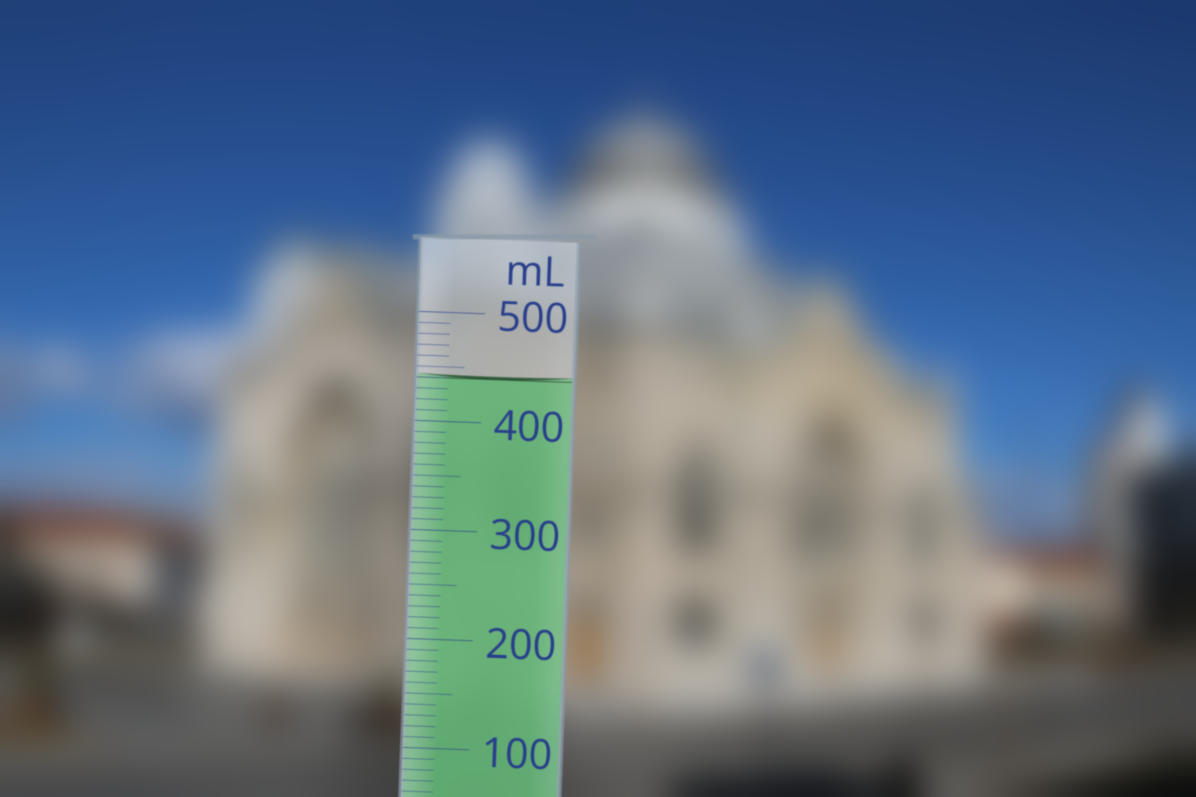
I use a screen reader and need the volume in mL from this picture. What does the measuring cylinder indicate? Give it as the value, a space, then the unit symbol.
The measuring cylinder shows 440 mL
